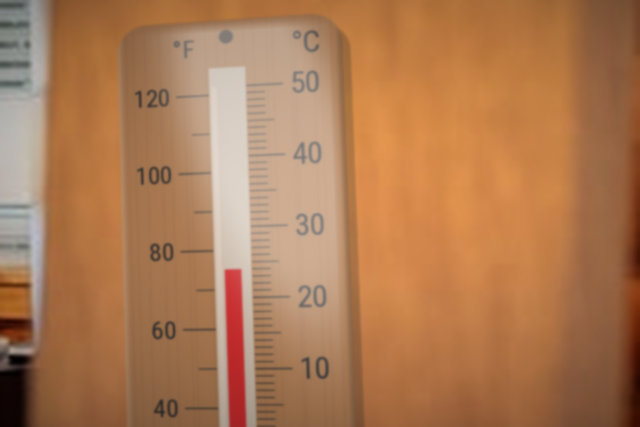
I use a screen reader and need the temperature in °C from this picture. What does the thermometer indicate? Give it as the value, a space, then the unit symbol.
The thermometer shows 24 °C
